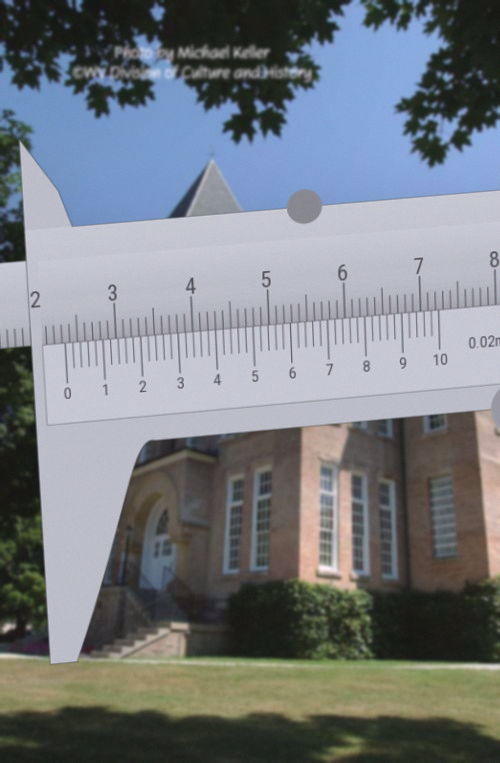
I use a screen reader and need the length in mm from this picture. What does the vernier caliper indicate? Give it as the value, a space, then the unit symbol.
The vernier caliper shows 23.4 mm
